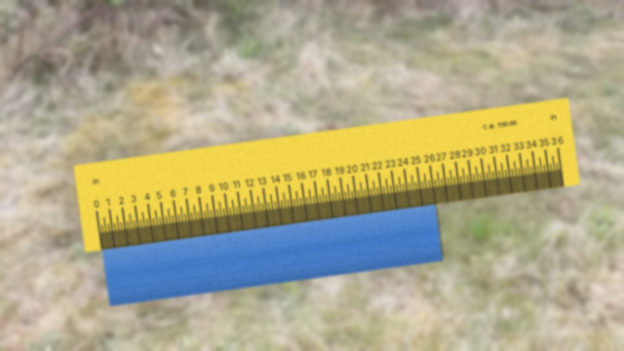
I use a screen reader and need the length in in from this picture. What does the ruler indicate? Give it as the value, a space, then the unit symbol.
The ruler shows 26 in
